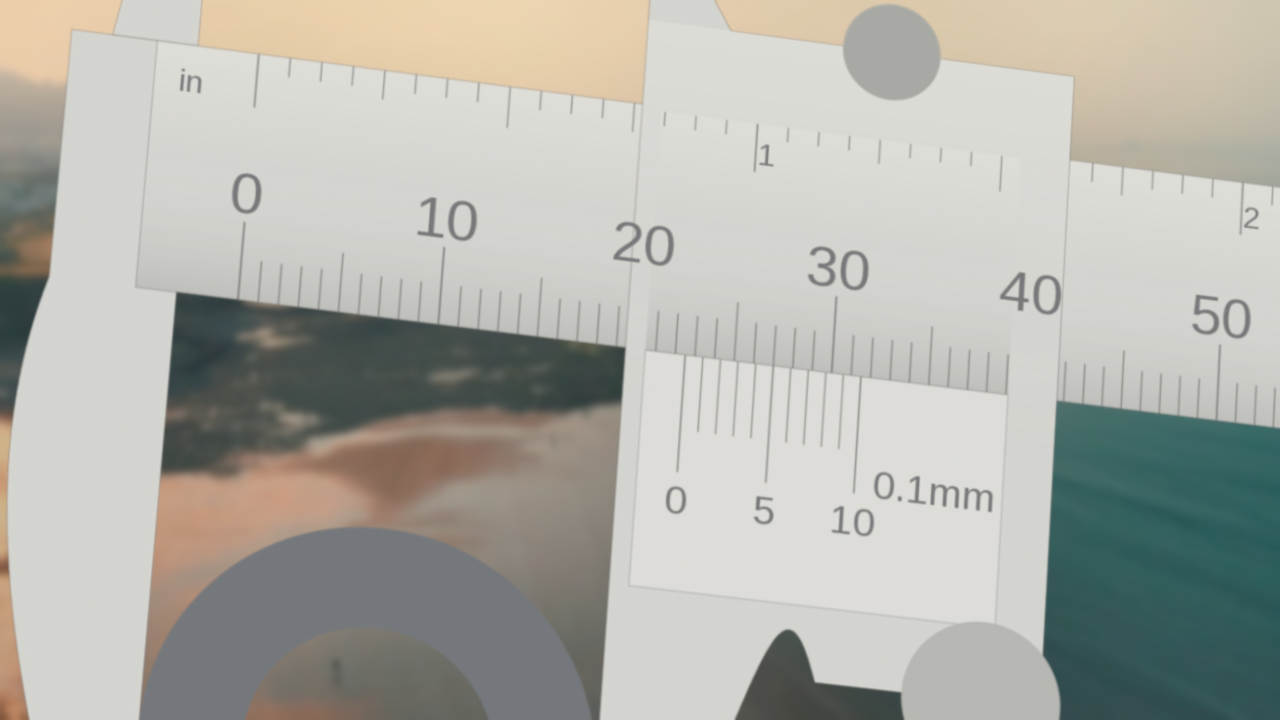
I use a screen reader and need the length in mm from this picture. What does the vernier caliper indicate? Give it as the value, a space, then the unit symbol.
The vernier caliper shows 22.5 mm
